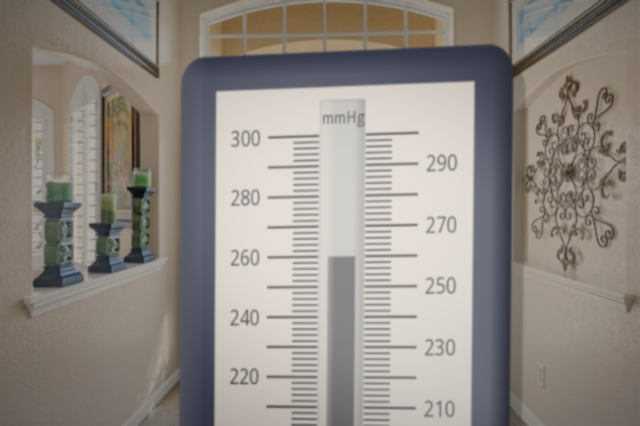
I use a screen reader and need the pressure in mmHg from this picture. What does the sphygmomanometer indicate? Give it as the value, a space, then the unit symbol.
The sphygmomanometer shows 260 mmHg
